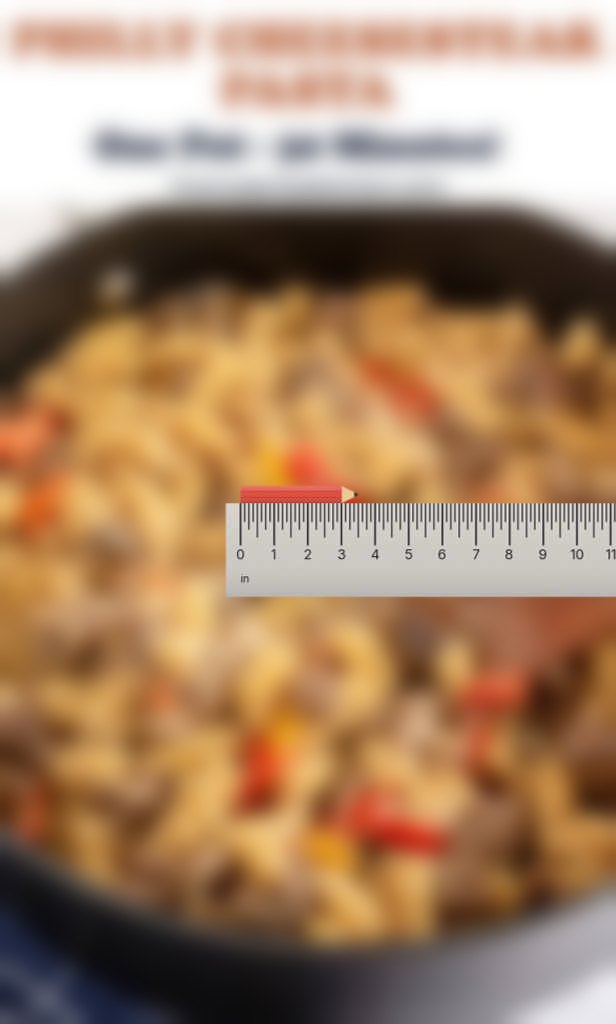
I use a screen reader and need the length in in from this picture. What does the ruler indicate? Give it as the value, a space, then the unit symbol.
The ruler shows 3.5 in
